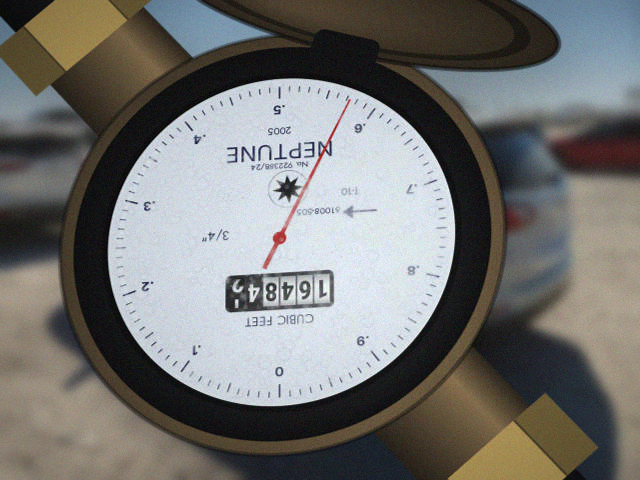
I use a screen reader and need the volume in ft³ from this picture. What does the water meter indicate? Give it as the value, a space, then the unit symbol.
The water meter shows 164841.57 ft³
